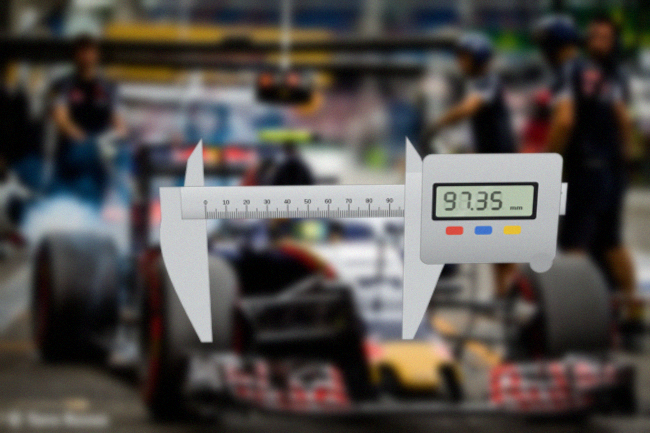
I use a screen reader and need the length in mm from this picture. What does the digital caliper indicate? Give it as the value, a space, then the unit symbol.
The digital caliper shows 97.35 mm
